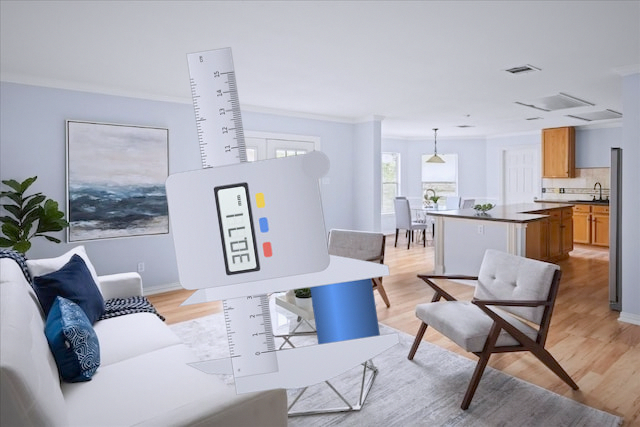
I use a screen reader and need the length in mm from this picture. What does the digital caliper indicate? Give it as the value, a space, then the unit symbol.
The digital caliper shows 30.71 mm
